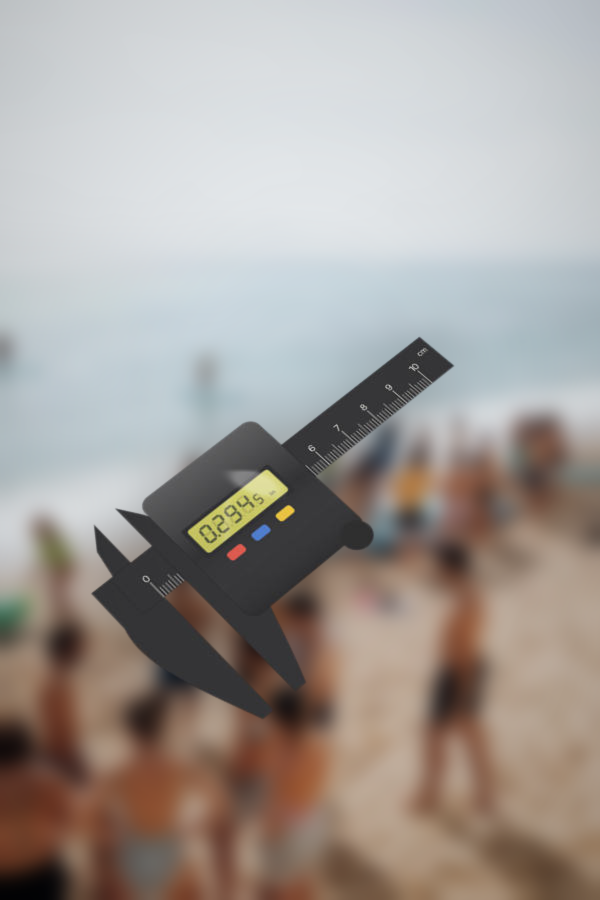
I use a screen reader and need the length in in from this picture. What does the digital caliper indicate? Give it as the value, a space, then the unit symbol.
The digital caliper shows 0.2945 in
